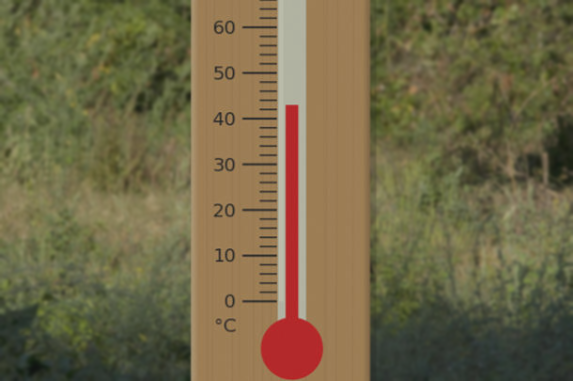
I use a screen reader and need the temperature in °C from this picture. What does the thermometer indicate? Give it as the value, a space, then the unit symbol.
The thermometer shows 43 °C
